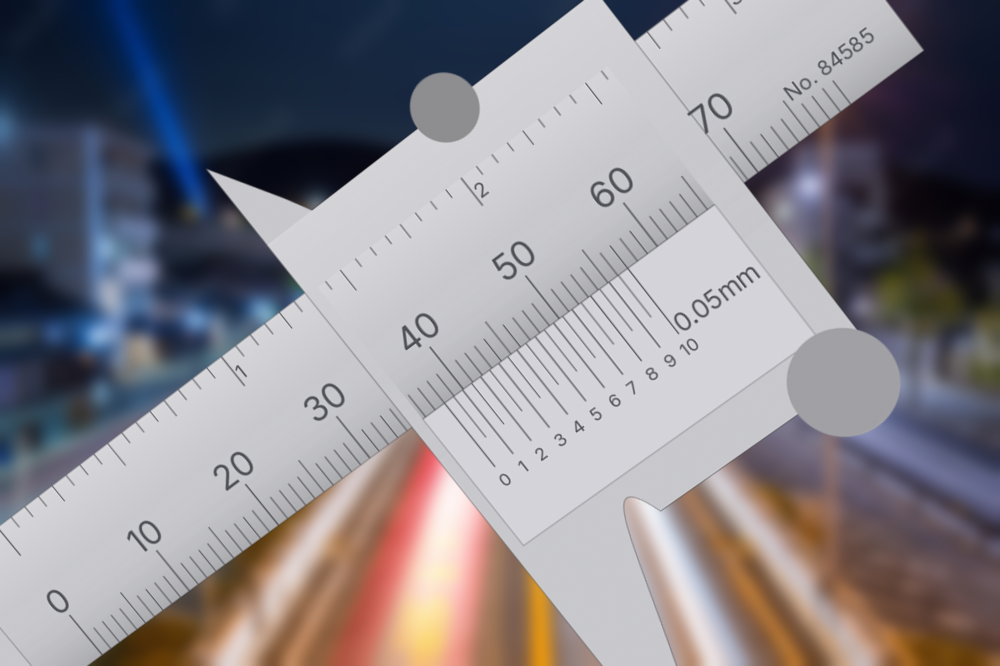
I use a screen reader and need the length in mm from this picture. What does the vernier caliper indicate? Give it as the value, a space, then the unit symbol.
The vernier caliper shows 38.0 mm
